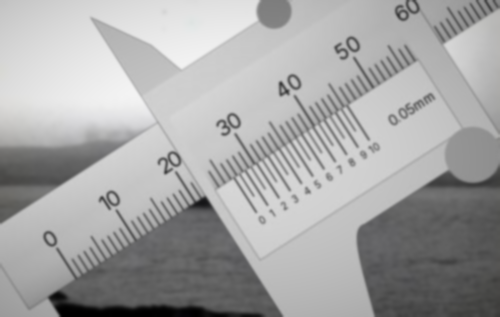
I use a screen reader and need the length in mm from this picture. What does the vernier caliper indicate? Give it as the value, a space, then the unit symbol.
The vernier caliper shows 26.5 mm
